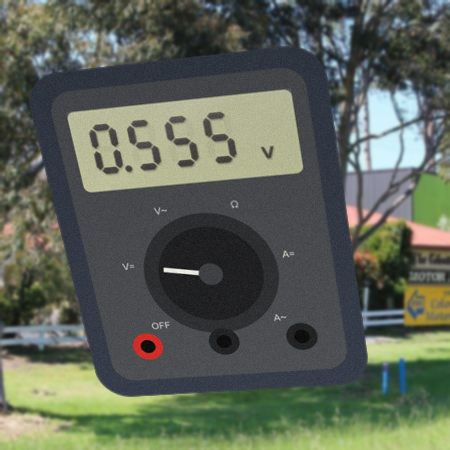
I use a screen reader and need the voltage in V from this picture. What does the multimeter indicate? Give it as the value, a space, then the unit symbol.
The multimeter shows 0.555 V
